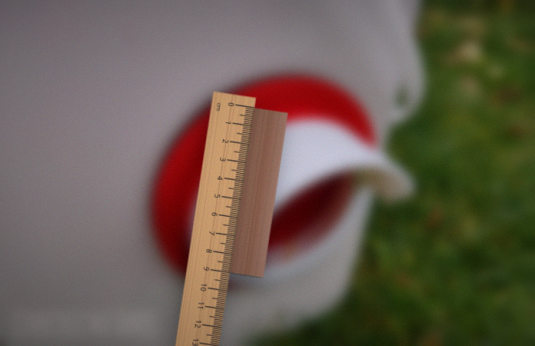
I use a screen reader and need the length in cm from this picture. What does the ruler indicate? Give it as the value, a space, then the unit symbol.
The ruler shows 9 cm
